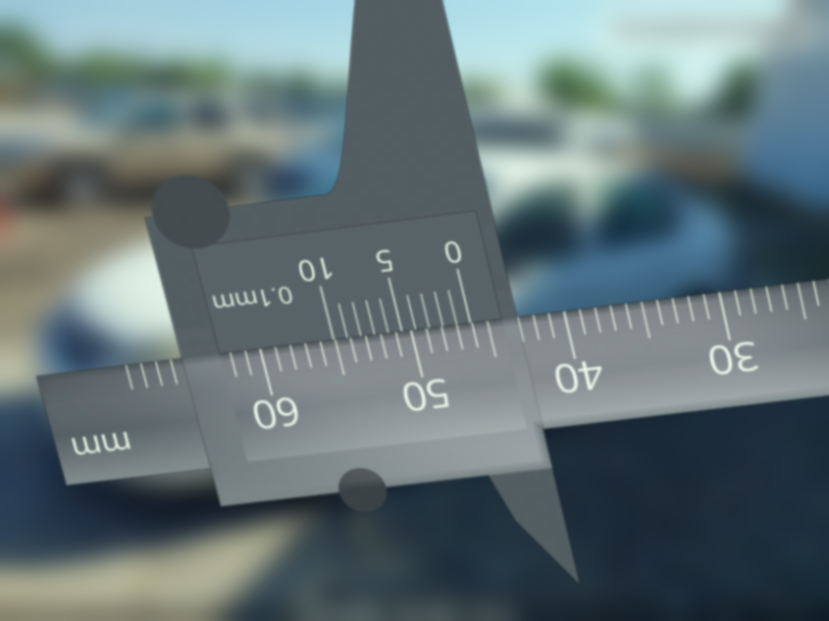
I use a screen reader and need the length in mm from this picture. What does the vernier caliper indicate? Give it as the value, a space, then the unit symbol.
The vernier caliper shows 46.1 mm
